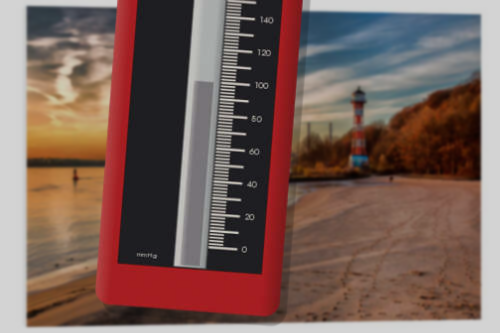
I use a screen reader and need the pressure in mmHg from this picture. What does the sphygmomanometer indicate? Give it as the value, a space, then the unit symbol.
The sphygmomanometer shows 100 mmHg
